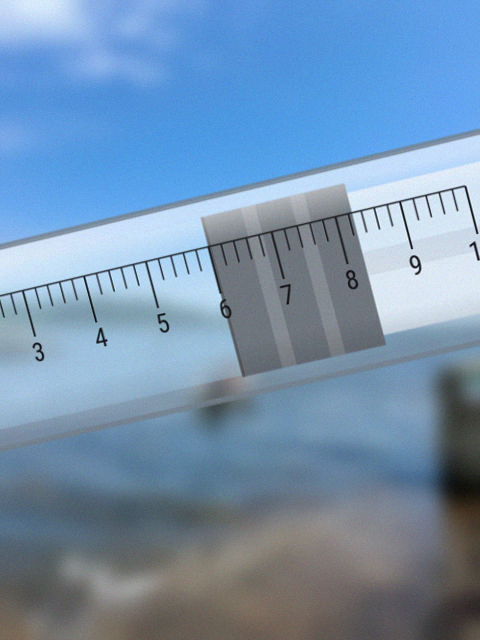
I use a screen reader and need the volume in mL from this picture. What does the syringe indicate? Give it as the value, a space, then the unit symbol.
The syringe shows 6 mL
